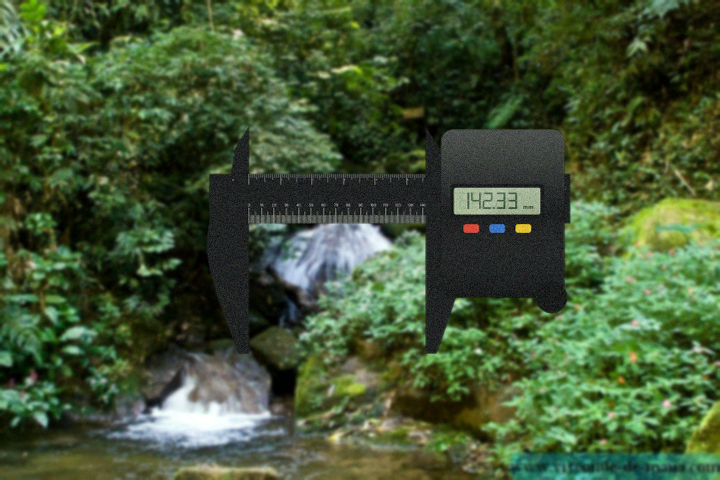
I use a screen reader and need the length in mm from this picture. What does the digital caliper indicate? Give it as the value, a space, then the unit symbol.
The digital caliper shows 142.33 mm
